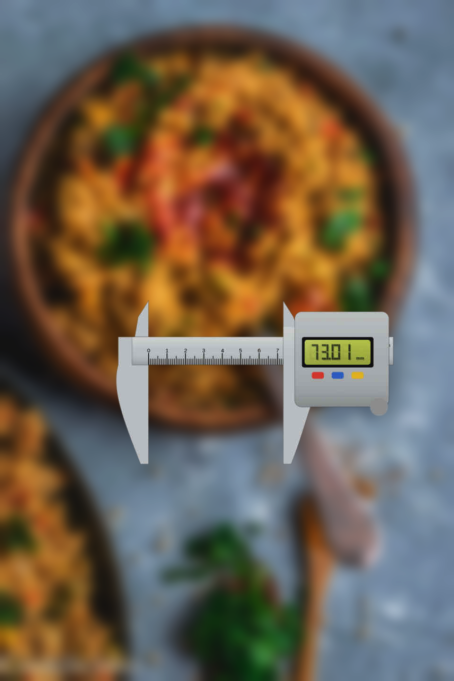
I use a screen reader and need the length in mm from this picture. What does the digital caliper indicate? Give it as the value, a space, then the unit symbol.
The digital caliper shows 73.01 mm
